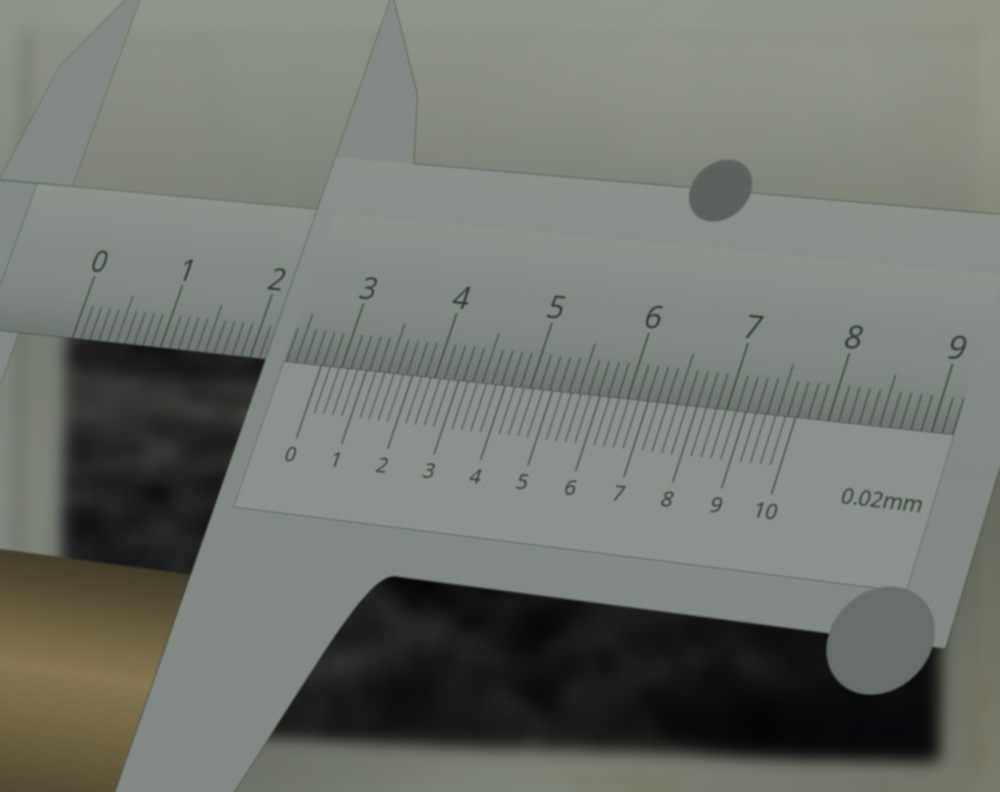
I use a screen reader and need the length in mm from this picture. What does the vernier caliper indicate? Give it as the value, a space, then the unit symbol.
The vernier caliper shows 27.8 mm
